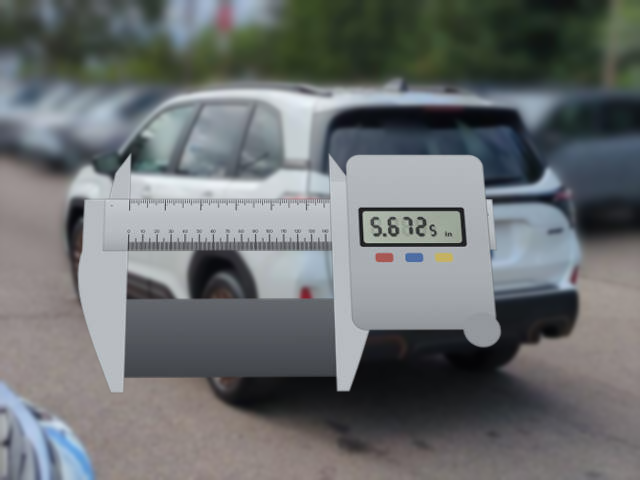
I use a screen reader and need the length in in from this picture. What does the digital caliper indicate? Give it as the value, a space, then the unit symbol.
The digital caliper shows 5.6725 in
